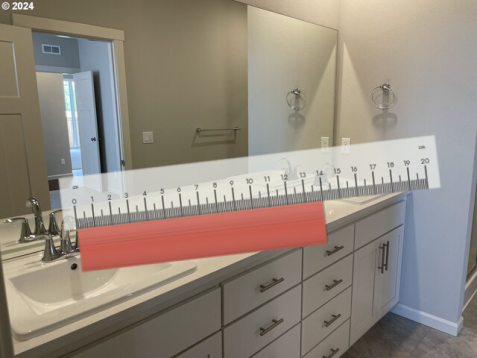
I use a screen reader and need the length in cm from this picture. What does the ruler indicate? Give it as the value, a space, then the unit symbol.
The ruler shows 14 cm
